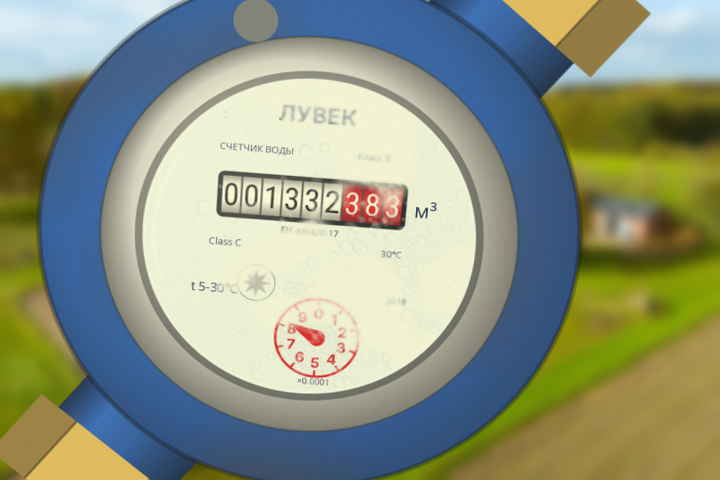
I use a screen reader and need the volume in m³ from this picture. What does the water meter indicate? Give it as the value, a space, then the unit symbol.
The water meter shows 1332.3838 m³
